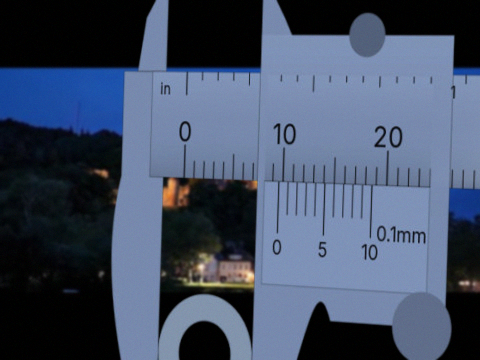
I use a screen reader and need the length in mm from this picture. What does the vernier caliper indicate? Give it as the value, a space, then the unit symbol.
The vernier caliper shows 9.6 mm
